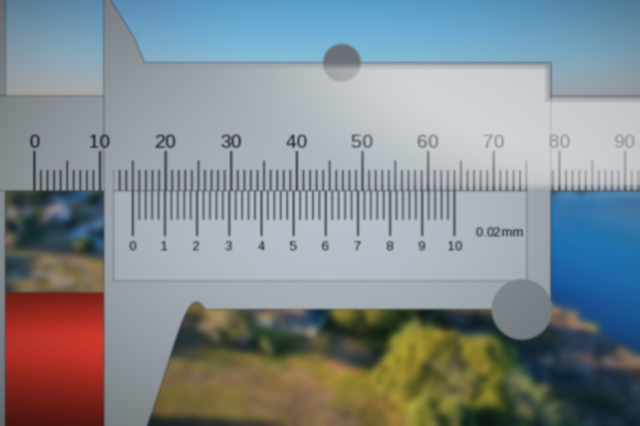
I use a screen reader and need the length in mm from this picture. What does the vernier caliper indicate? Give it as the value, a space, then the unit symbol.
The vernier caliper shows 15.0 mm
